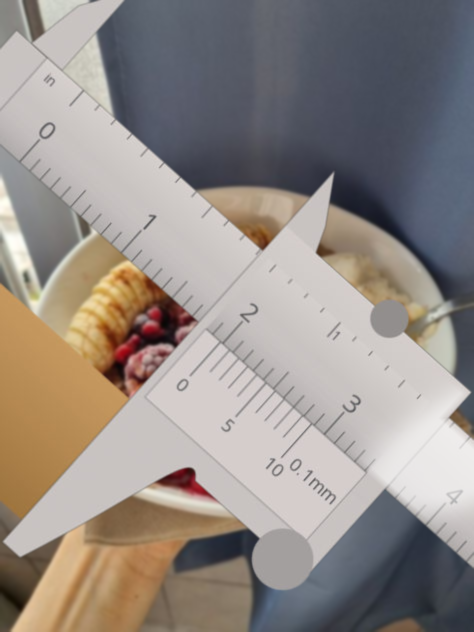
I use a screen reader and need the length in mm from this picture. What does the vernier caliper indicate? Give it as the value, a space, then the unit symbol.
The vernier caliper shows 19.8 mm
